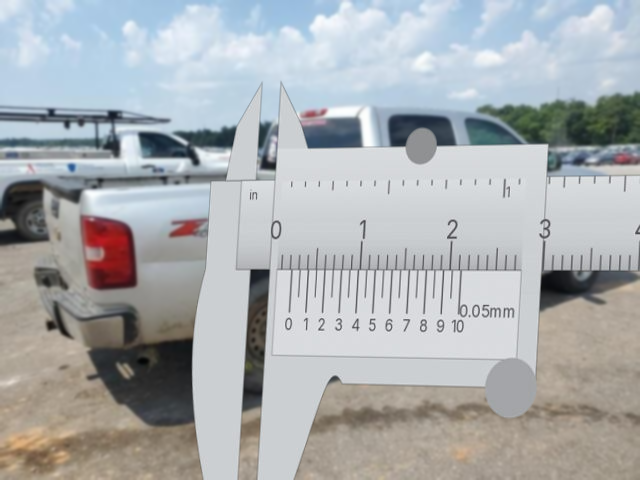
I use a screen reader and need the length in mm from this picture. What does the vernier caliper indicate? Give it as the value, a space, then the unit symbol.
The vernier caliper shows 2.2 mm
